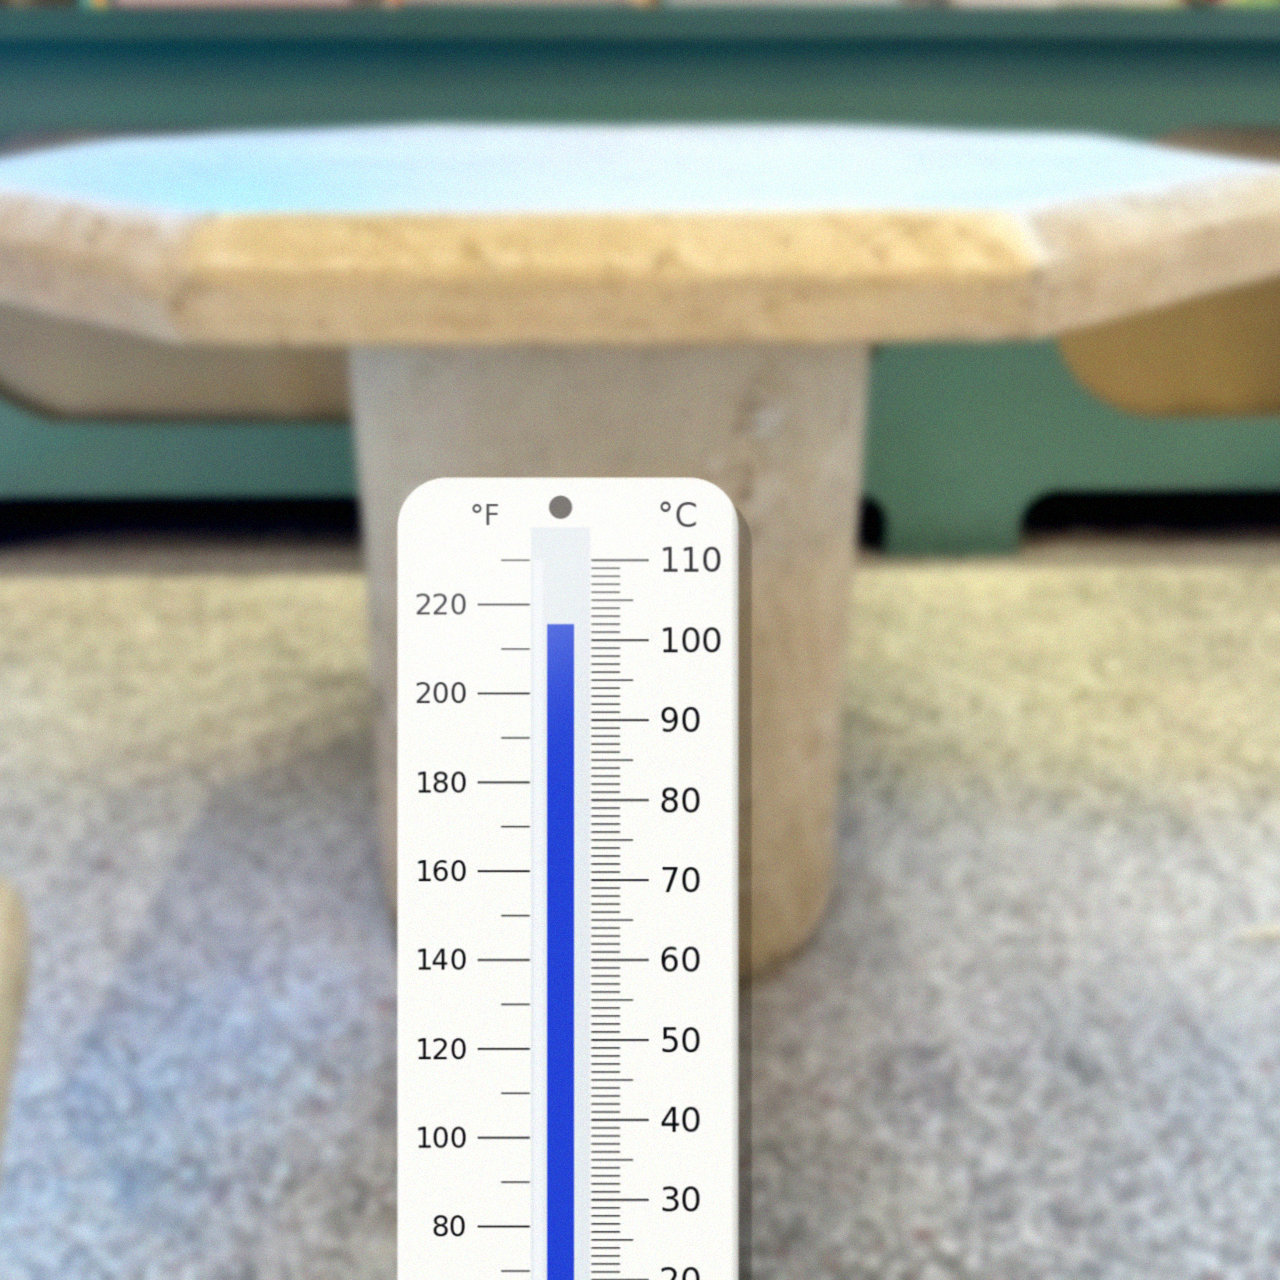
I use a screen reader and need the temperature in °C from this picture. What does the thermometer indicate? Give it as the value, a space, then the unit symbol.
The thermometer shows 102 °C
